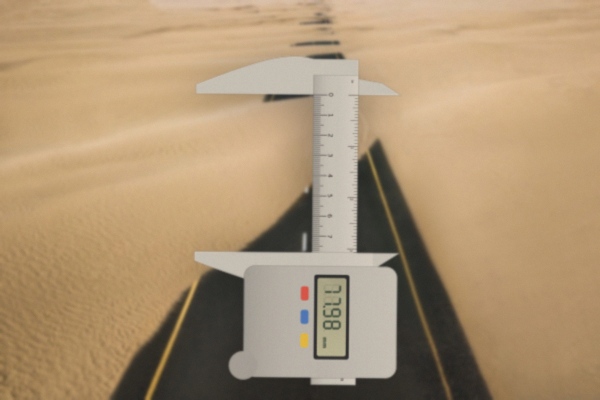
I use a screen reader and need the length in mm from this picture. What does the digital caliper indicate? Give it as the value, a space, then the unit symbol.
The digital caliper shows 77.98 mm
